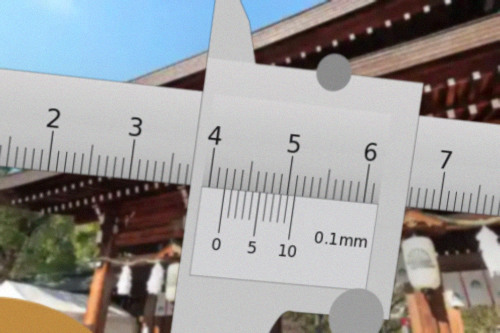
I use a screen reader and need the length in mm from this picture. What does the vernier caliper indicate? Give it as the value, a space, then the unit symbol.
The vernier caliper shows 42.0 mm
